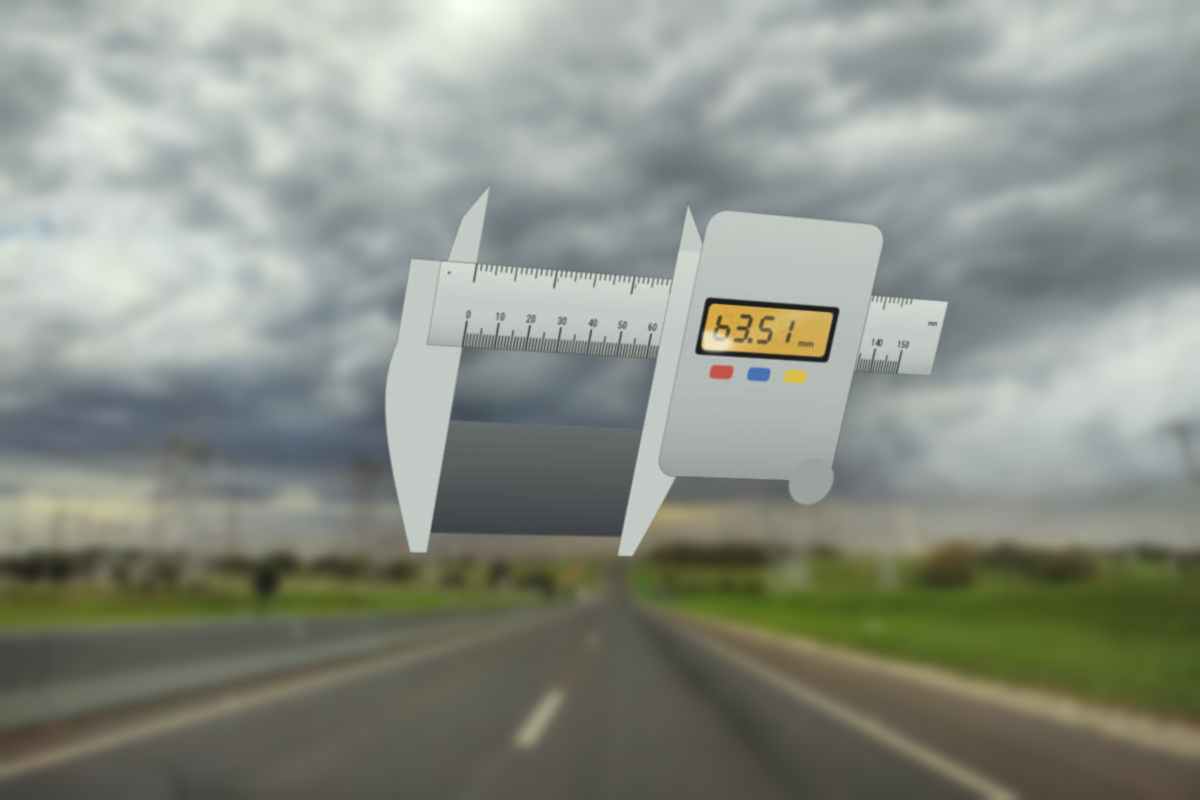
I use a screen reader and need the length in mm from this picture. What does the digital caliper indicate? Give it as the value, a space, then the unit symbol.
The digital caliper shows 63.51 mm
